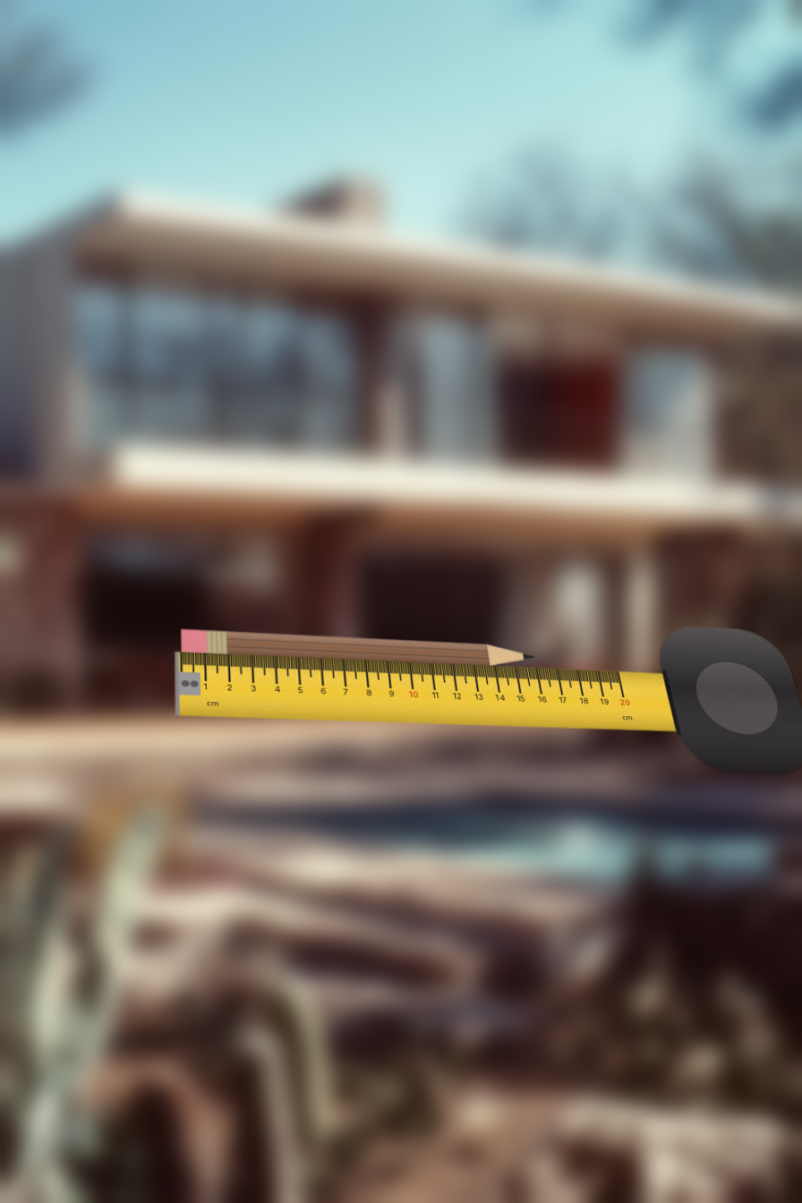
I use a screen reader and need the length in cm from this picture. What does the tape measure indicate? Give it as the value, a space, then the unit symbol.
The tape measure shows 16 cm
